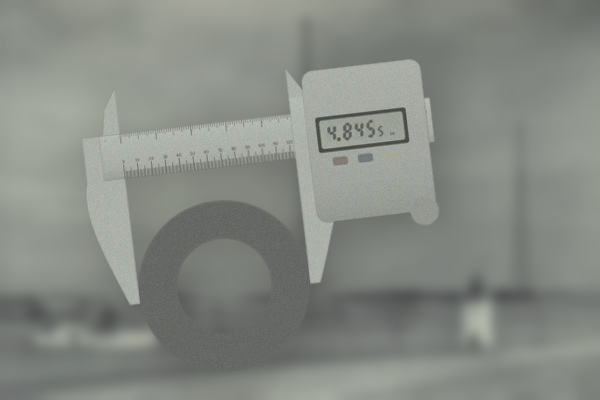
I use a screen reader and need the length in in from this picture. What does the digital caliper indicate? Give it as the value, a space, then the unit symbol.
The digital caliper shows 4.8455 in
